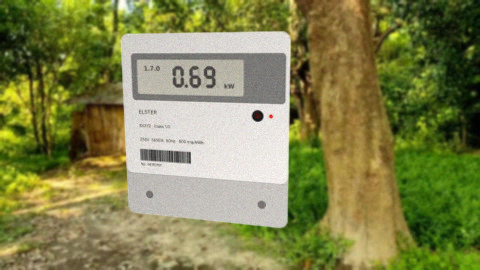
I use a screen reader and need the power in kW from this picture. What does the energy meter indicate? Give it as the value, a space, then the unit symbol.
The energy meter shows 0.69 kW
